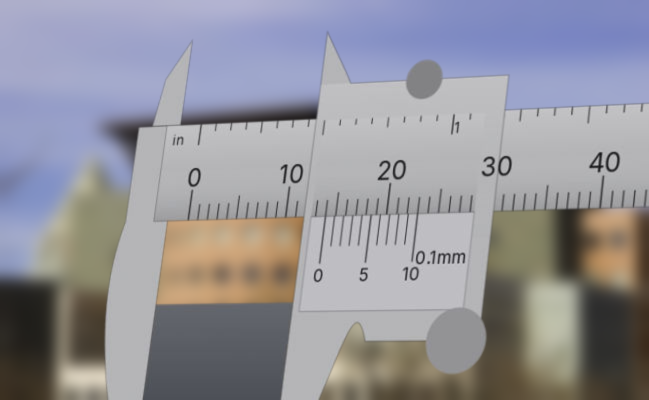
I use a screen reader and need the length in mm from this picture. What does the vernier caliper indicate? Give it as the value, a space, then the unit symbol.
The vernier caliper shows 14.0 mm
